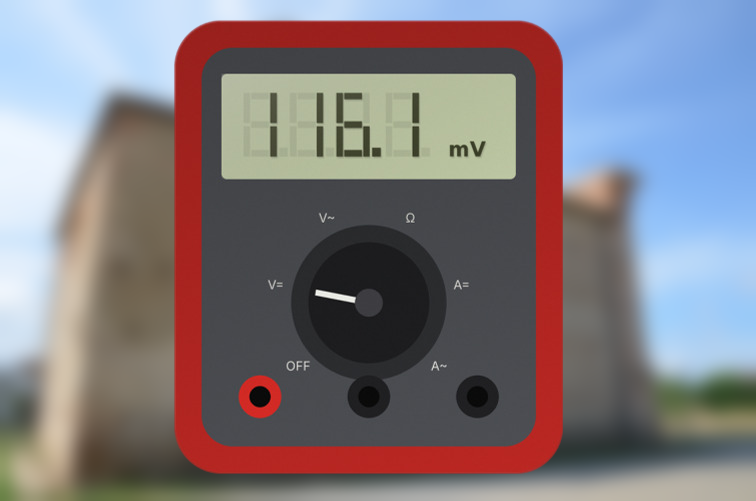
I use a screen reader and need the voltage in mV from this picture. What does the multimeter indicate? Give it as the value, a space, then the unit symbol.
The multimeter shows 116.1 mV
